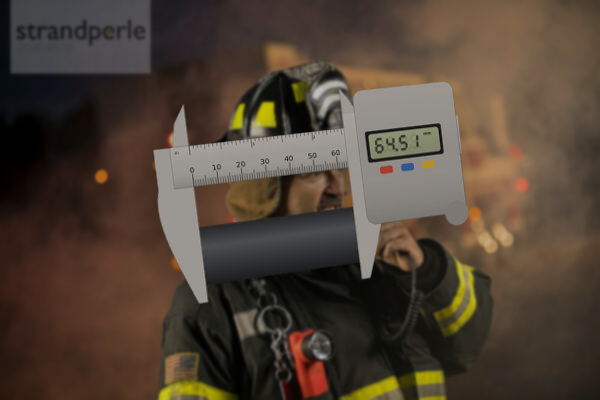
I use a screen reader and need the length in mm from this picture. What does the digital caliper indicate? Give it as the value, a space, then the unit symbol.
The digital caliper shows 64.51 mm
